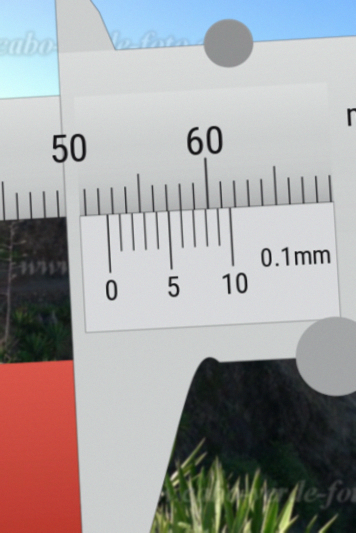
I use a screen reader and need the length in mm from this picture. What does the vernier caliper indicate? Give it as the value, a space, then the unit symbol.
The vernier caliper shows 52.6 mm
